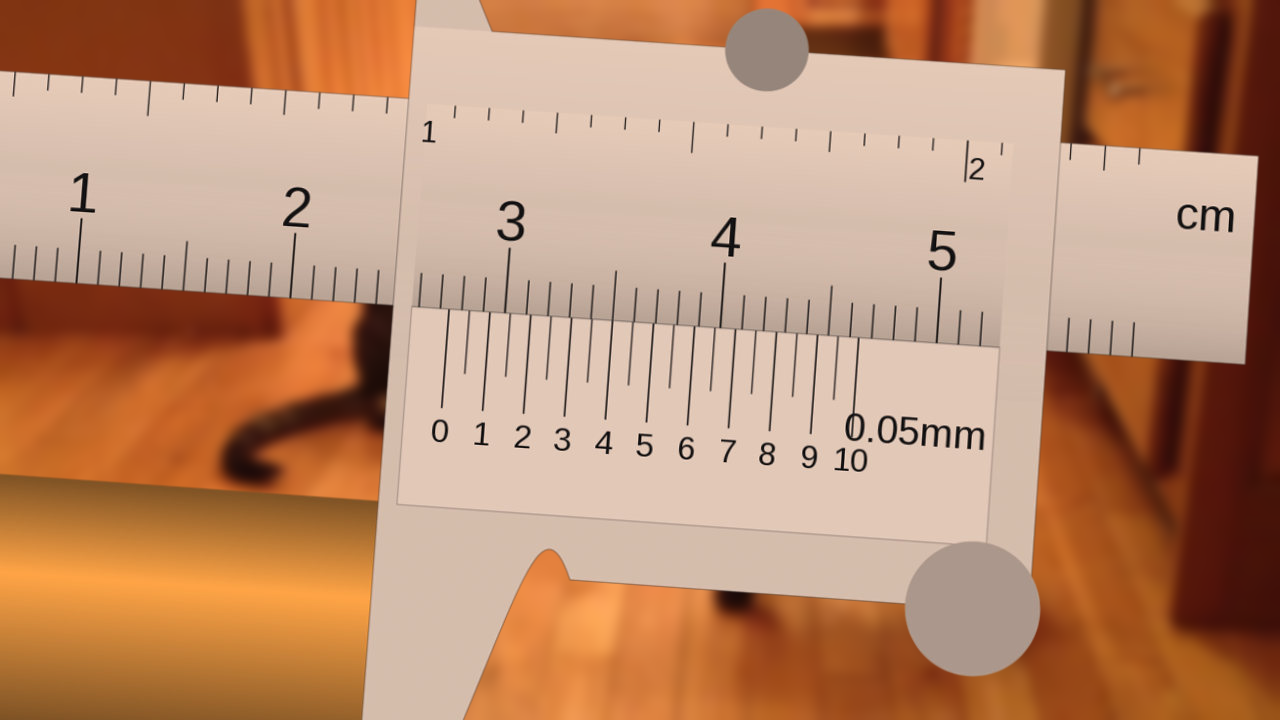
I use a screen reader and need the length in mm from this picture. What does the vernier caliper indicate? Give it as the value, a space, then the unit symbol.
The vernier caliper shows 27.4 mm
